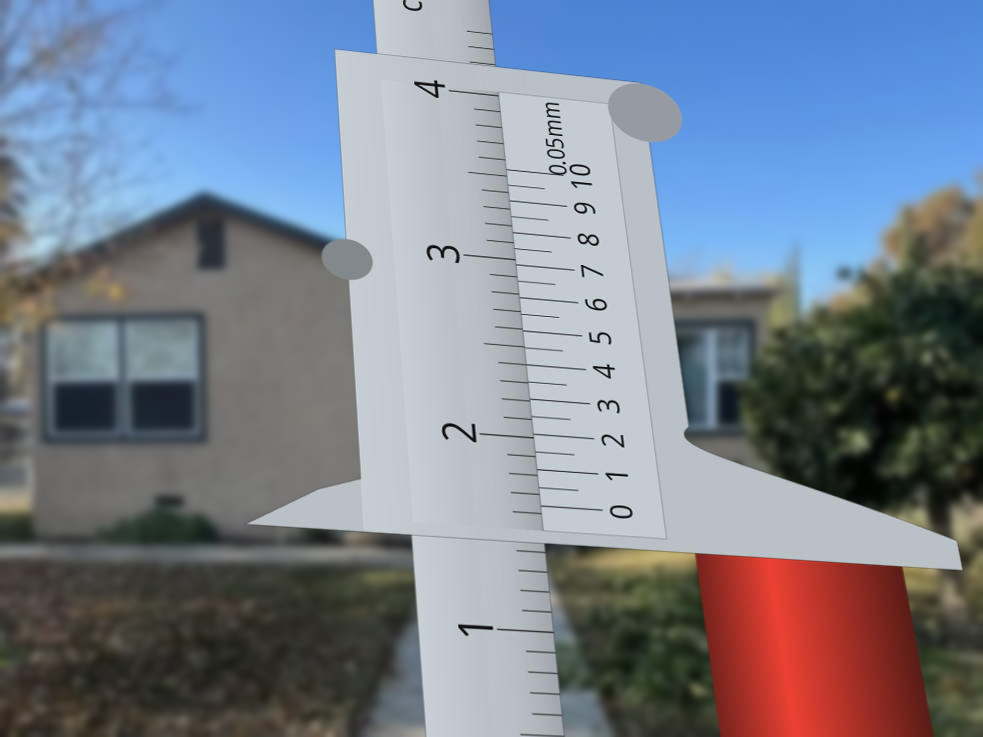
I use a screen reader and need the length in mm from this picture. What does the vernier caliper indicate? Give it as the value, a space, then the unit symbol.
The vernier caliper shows 16.4 mm
